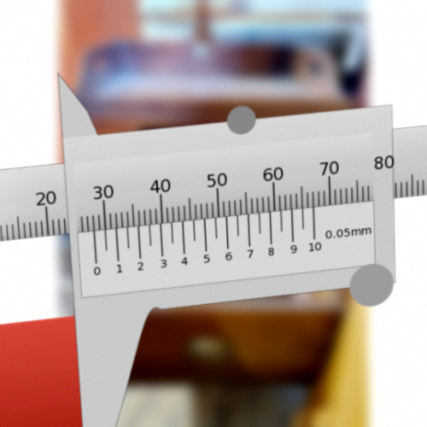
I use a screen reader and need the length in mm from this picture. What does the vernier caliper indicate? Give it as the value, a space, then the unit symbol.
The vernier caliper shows 28.0 mm
